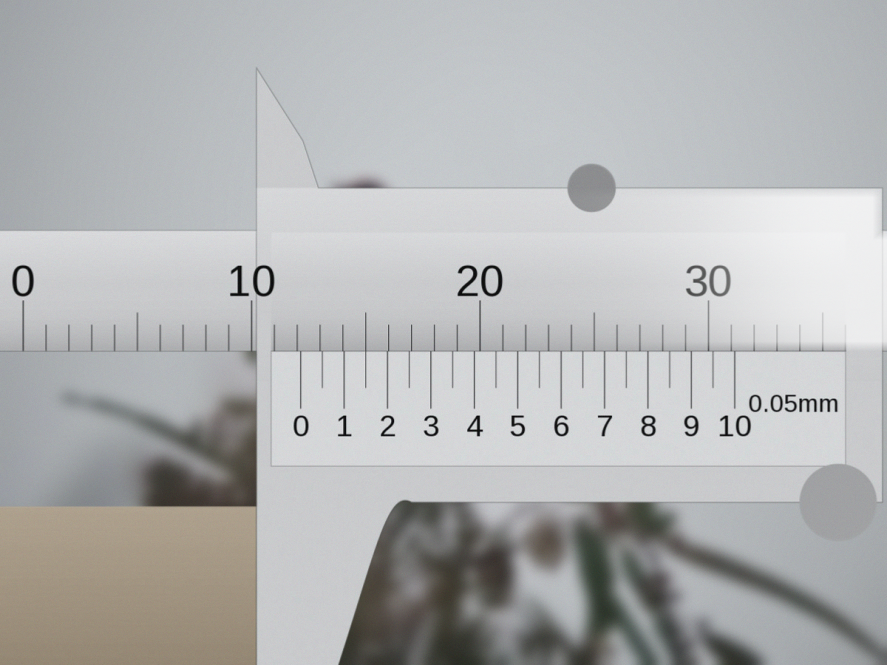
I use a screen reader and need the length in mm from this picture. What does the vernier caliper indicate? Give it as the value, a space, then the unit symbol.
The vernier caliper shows 12.15 mm
